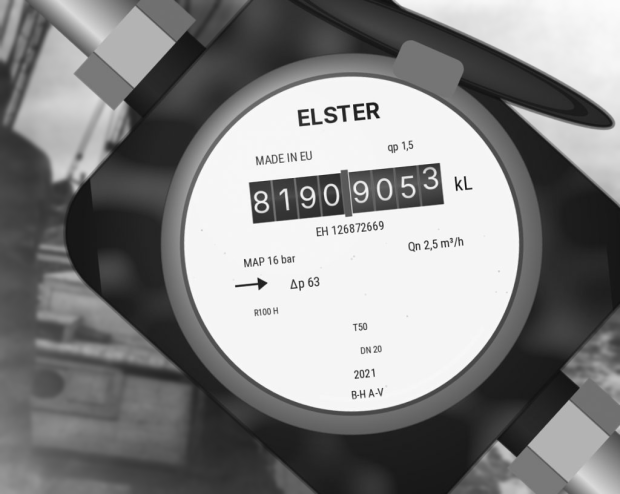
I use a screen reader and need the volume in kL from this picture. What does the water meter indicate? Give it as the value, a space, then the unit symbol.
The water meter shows 8190.9053 kL
